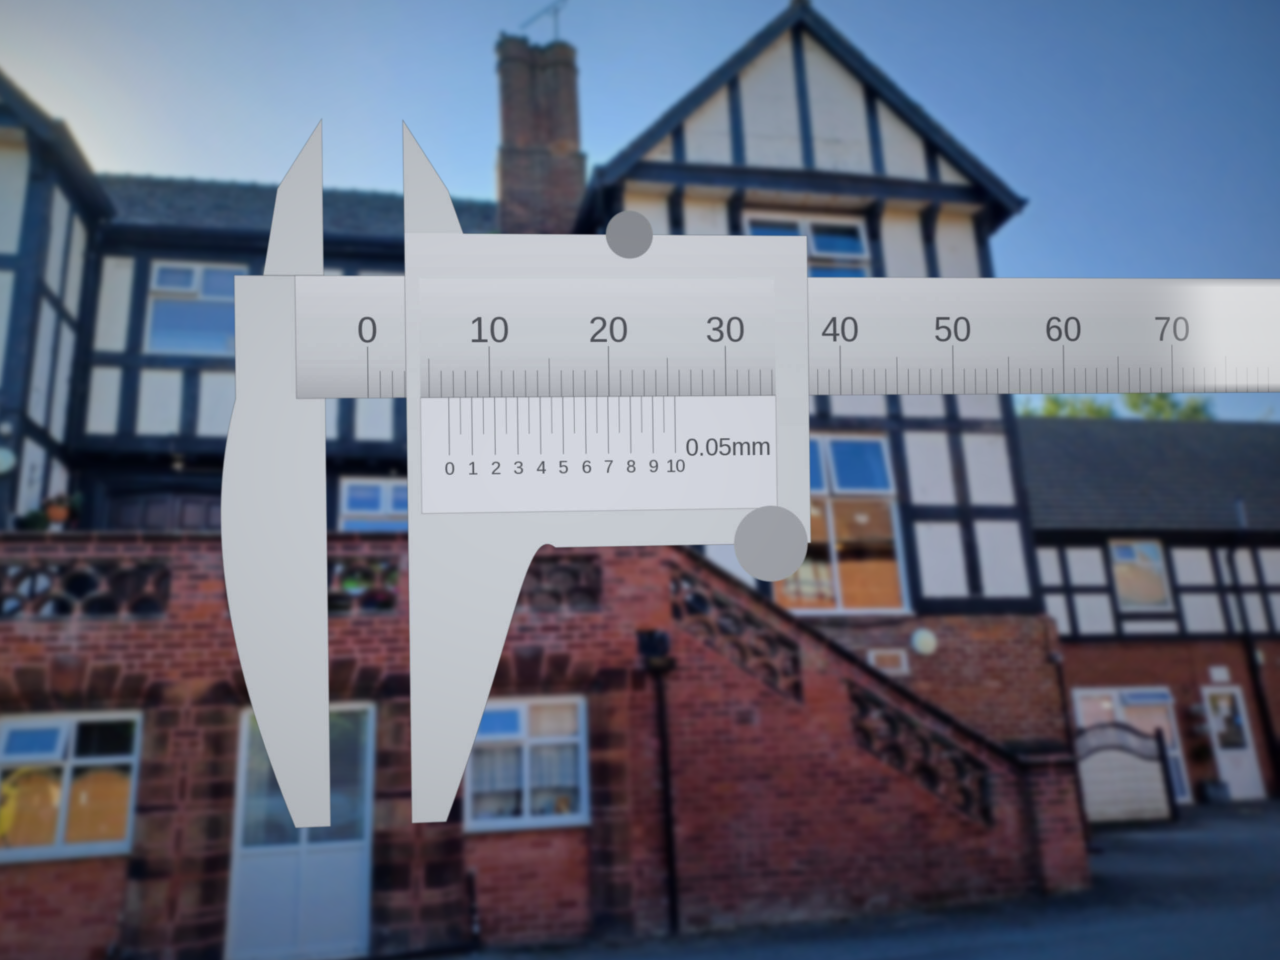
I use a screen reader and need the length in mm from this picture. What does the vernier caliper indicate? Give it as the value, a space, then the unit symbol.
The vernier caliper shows 6.6 mm
